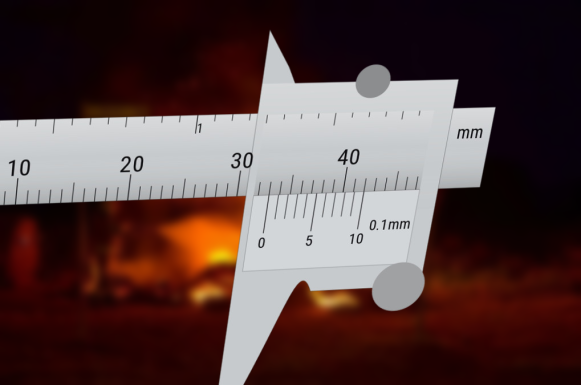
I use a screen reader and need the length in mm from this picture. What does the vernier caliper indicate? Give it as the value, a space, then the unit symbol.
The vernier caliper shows 33.0 mm
